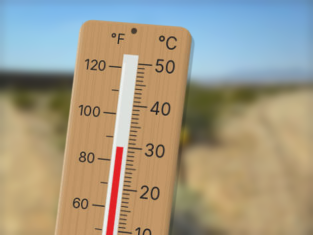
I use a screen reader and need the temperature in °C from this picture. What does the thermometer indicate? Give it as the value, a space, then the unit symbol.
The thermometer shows 30 °C
